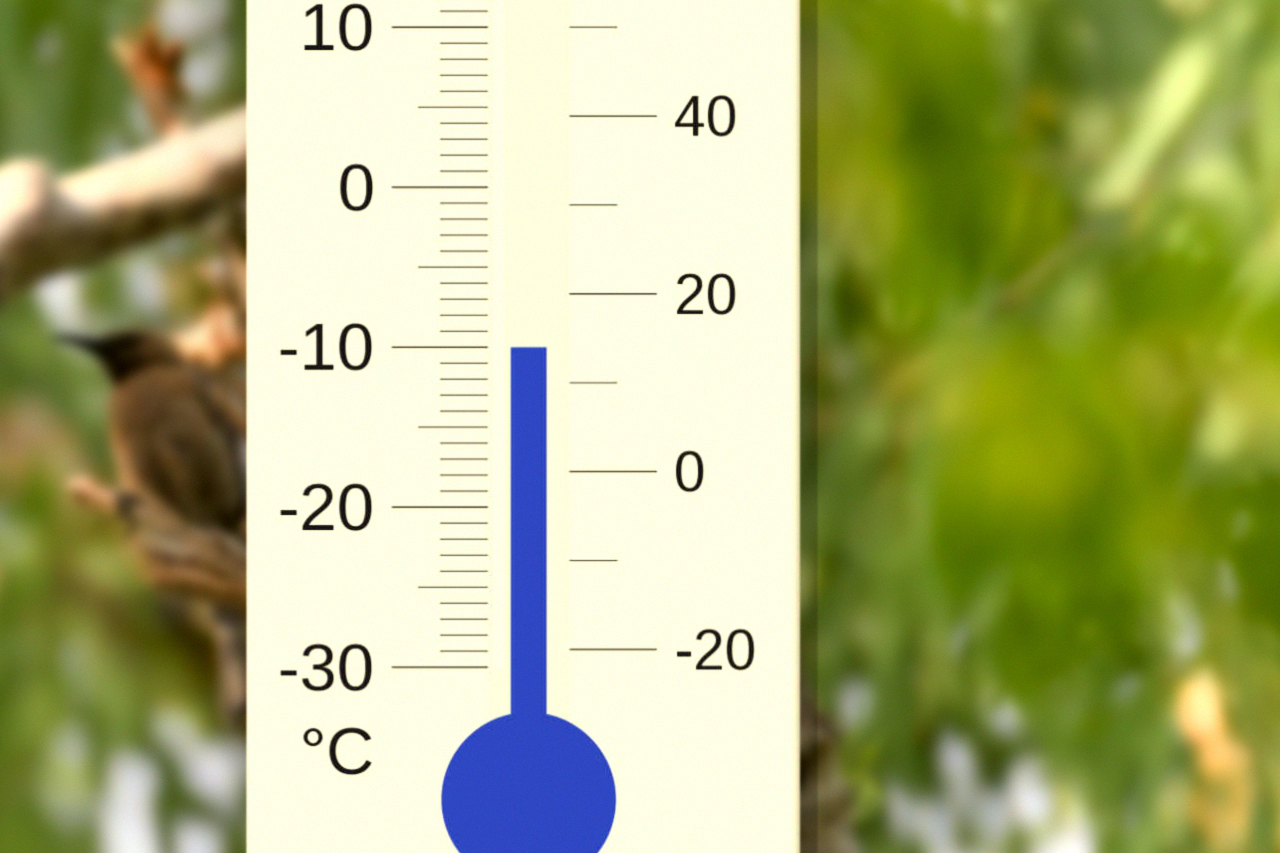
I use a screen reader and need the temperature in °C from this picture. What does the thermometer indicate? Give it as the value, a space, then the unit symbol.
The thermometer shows -10 °C
